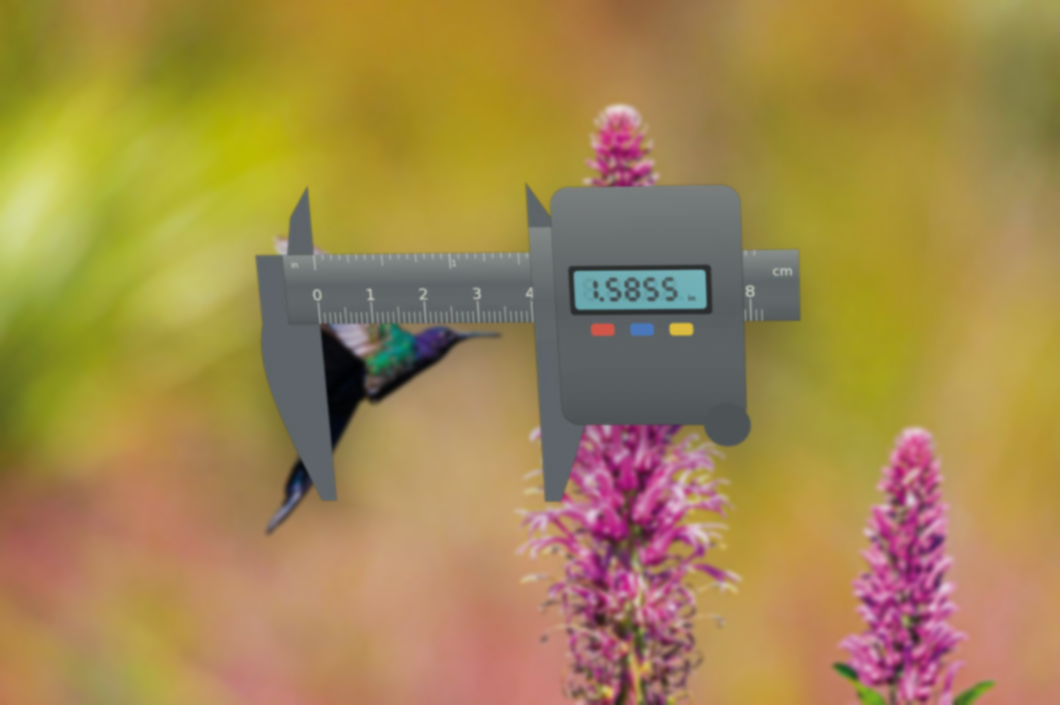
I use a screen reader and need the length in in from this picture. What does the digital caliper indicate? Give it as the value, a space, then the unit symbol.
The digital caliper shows 1.5855 in
